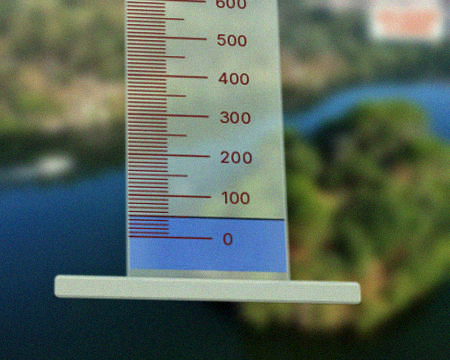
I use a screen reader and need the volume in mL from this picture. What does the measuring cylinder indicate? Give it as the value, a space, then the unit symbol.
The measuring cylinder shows 50 mL
